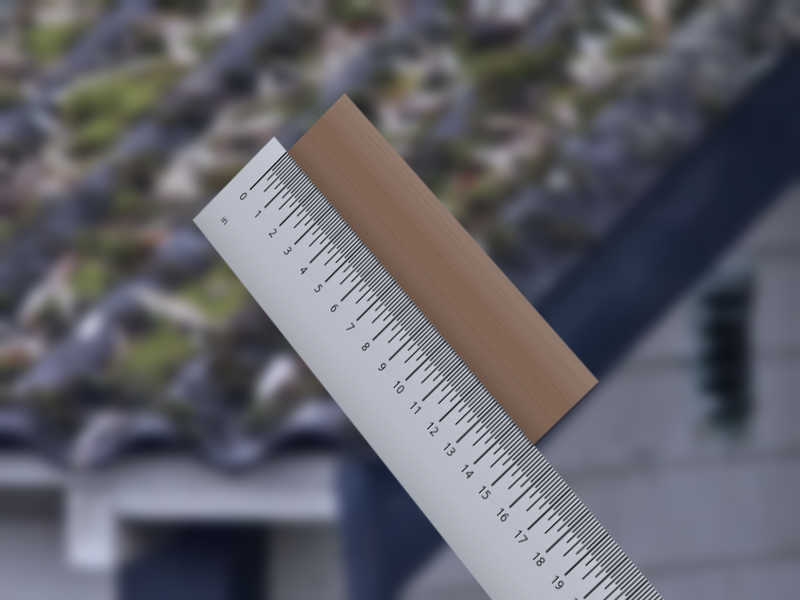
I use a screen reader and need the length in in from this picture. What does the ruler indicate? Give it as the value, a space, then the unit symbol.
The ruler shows 15 in
